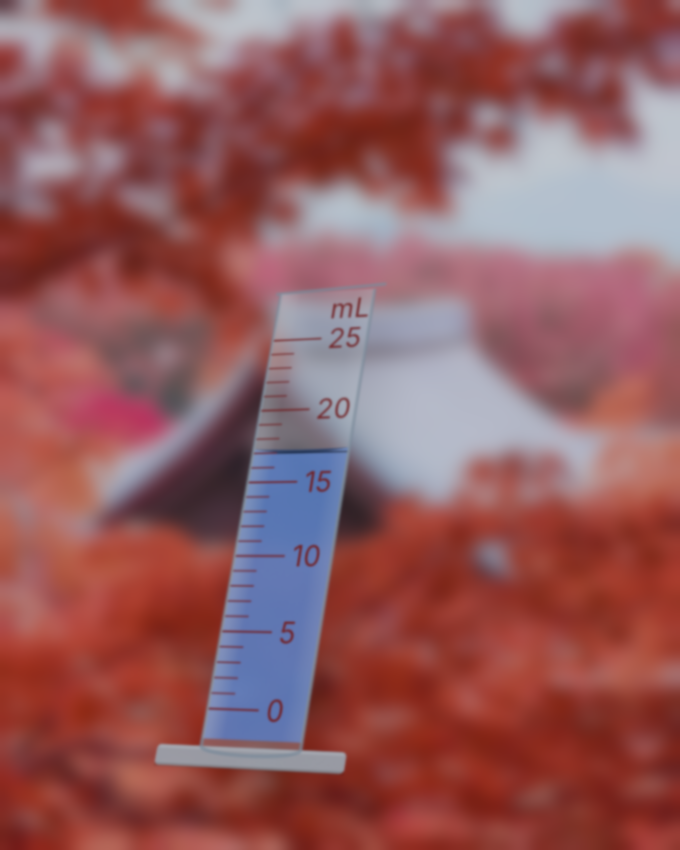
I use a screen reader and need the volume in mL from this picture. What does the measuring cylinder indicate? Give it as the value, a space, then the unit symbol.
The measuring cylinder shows 17 mL
